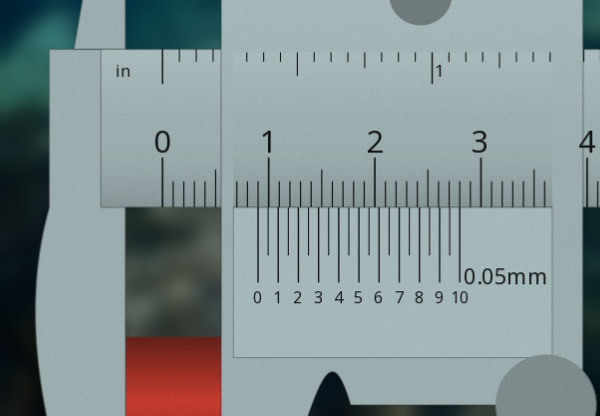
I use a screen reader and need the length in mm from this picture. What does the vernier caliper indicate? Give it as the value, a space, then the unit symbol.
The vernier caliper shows 9.0 mm
